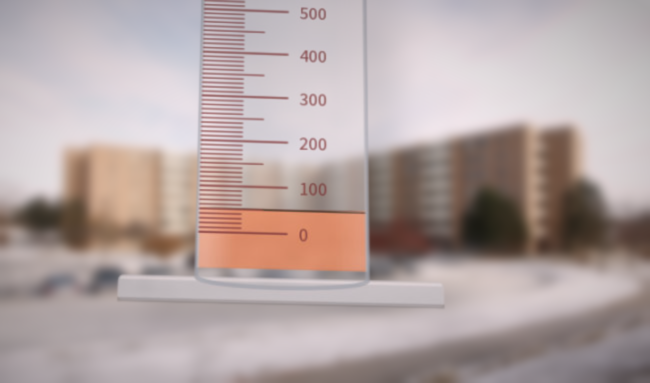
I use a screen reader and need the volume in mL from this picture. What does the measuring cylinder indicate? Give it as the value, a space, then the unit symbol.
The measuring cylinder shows 50 mL
